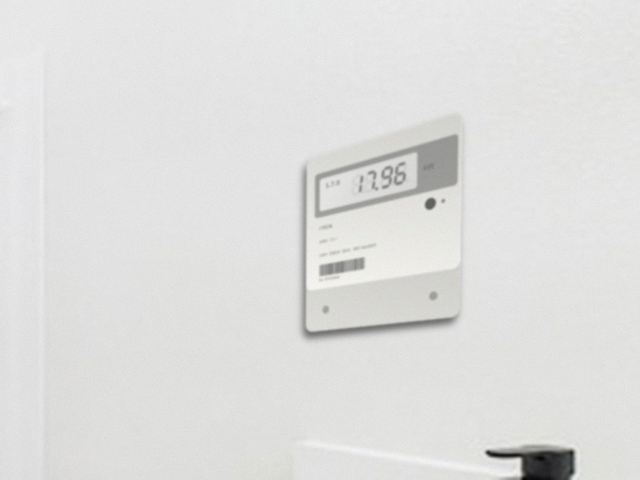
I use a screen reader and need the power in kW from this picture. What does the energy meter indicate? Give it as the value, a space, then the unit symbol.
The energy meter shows 17.96 kW
